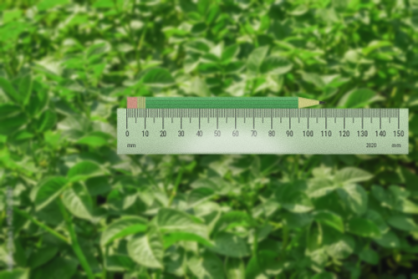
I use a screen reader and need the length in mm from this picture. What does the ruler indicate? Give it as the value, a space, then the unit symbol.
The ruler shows 110 mm
